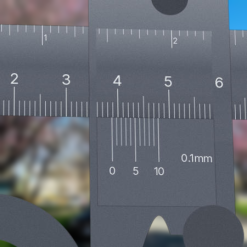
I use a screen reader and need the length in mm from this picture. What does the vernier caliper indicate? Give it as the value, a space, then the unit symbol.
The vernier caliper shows 38.8 mm
